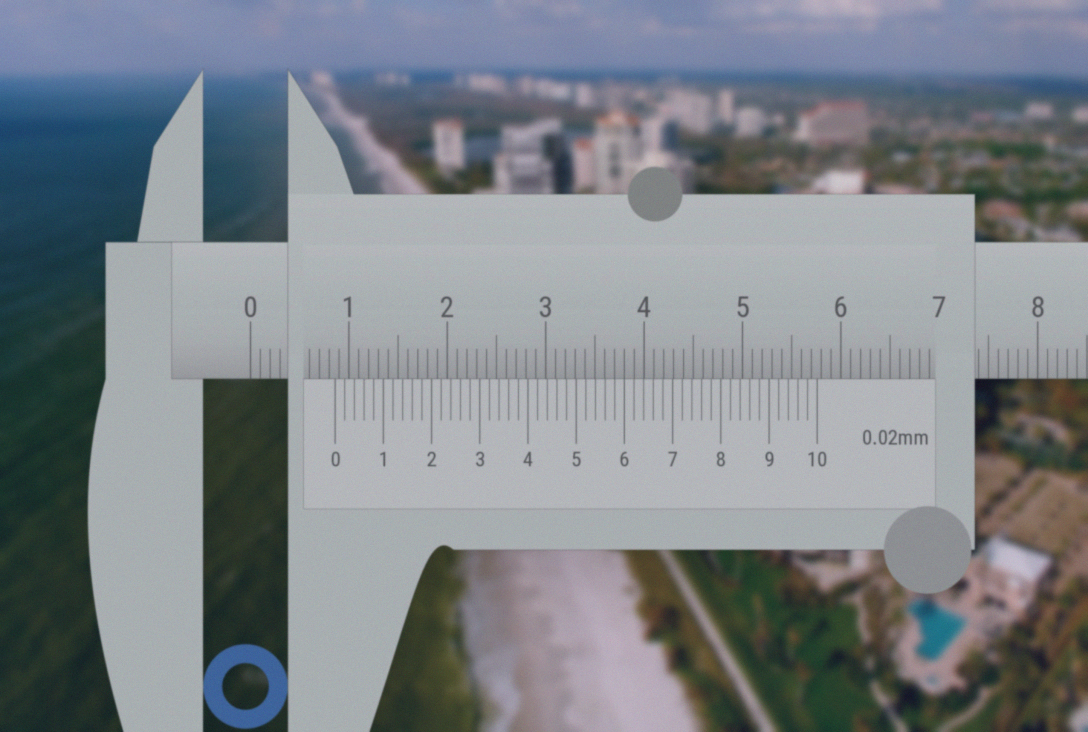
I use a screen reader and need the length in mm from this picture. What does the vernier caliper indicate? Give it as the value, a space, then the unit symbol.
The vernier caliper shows 8.6 mm
